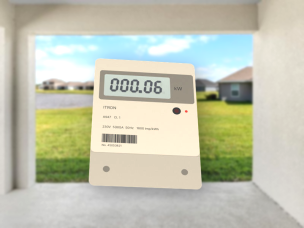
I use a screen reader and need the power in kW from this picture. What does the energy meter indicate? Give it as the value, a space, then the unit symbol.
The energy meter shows 0.06 kW
